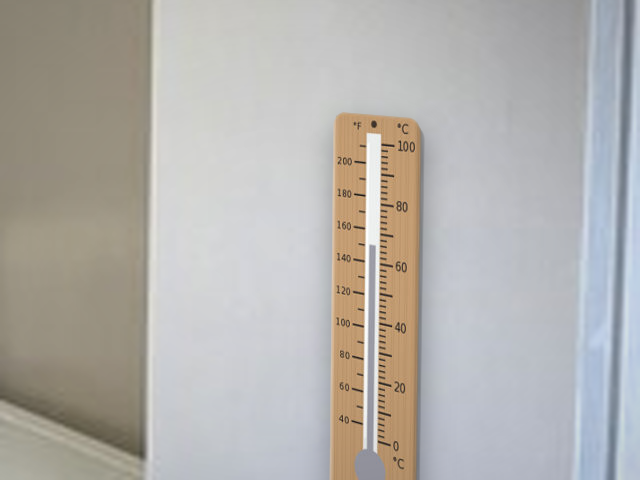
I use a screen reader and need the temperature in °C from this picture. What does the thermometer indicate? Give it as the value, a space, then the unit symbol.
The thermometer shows 66 °C
